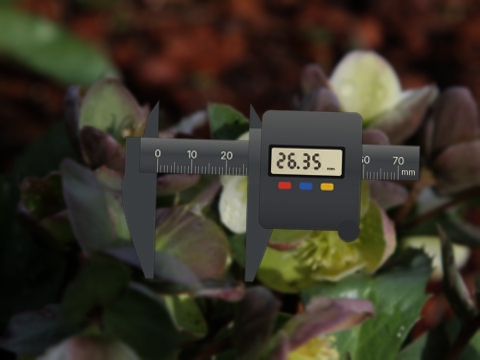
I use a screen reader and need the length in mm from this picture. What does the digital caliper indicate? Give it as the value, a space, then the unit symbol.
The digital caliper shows 26.35 mm
